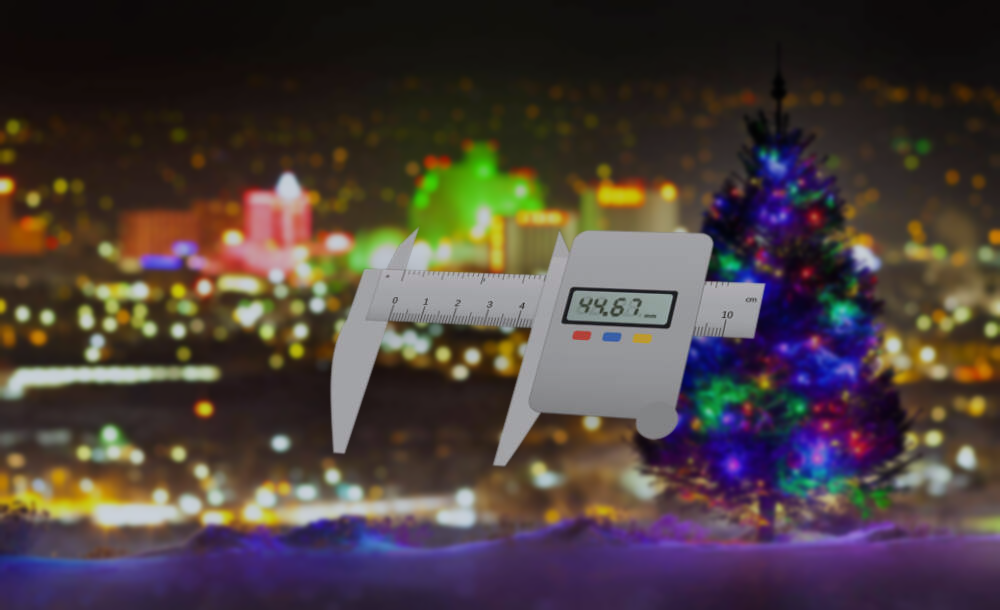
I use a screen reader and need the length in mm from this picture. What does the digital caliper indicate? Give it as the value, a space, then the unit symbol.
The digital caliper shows 44.67 mm
